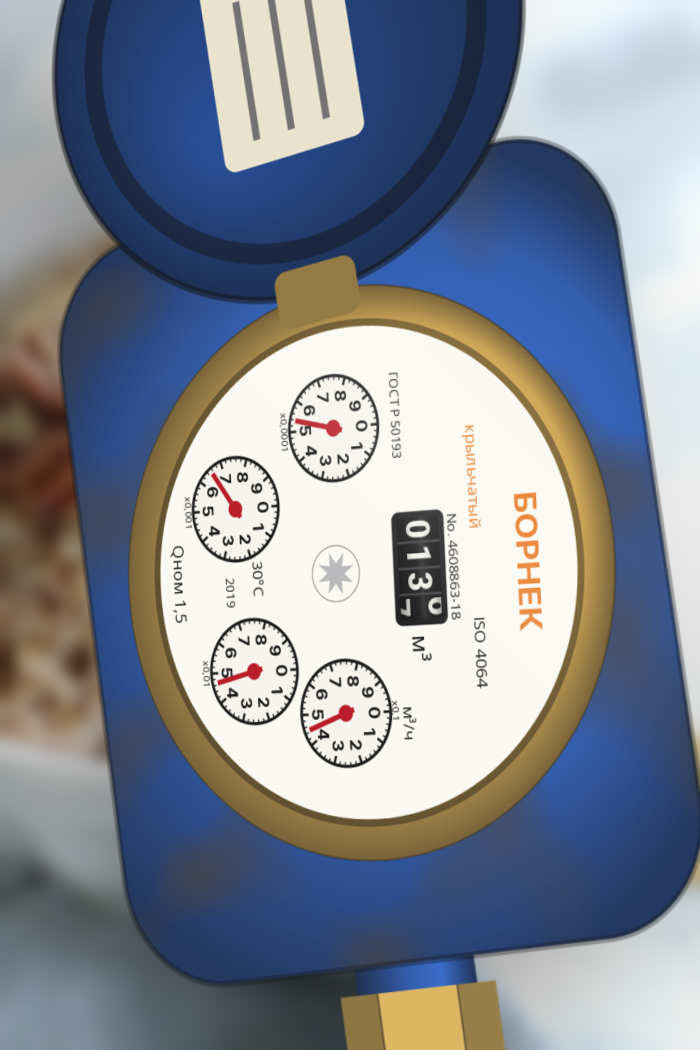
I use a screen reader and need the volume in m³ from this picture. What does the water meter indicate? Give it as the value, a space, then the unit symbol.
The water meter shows 136.4465 m³
